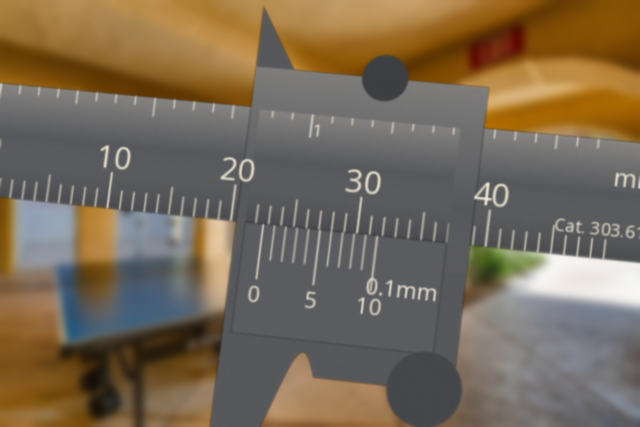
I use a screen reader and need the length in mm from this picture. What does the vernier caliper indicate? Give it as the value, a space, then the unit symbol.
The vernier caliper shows 22.6 mm
